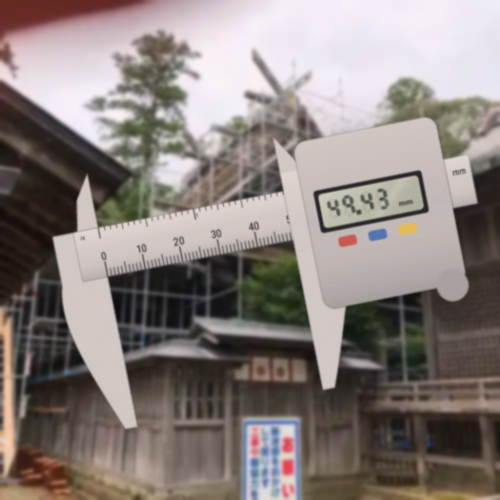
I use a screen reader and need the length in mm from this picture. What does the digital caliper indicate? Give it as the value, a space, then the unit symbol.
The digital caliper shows 49.43 mm
